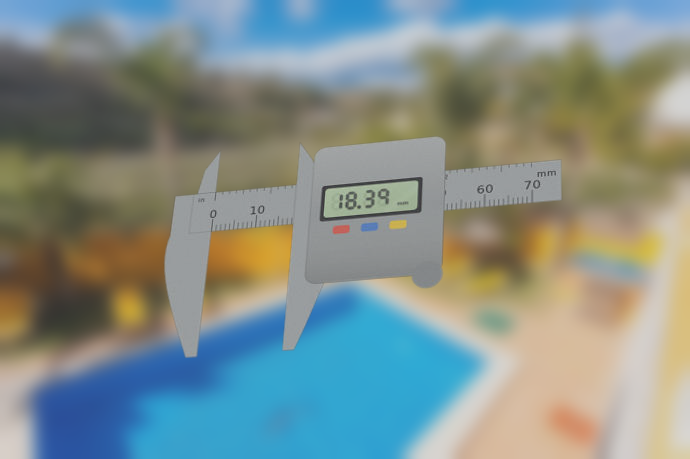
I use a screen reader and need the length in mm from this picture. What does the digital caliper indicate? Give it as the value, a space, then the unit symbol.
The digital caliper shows 18.39 mm
